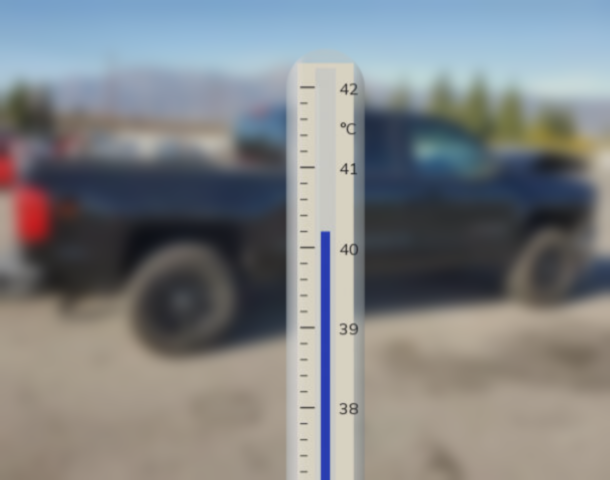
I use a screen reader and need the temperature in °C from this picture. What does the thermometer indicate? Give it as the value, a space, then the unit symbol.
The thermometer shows 40.2 °C
